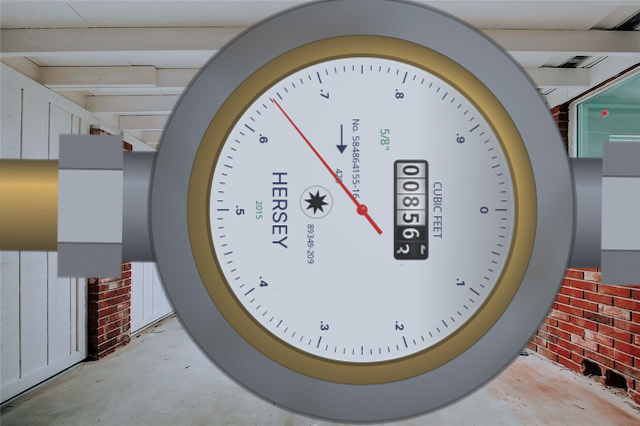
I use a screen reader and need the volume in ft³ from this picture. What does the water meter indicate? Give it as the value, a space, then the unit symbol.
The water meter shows 8562.64 ft³
